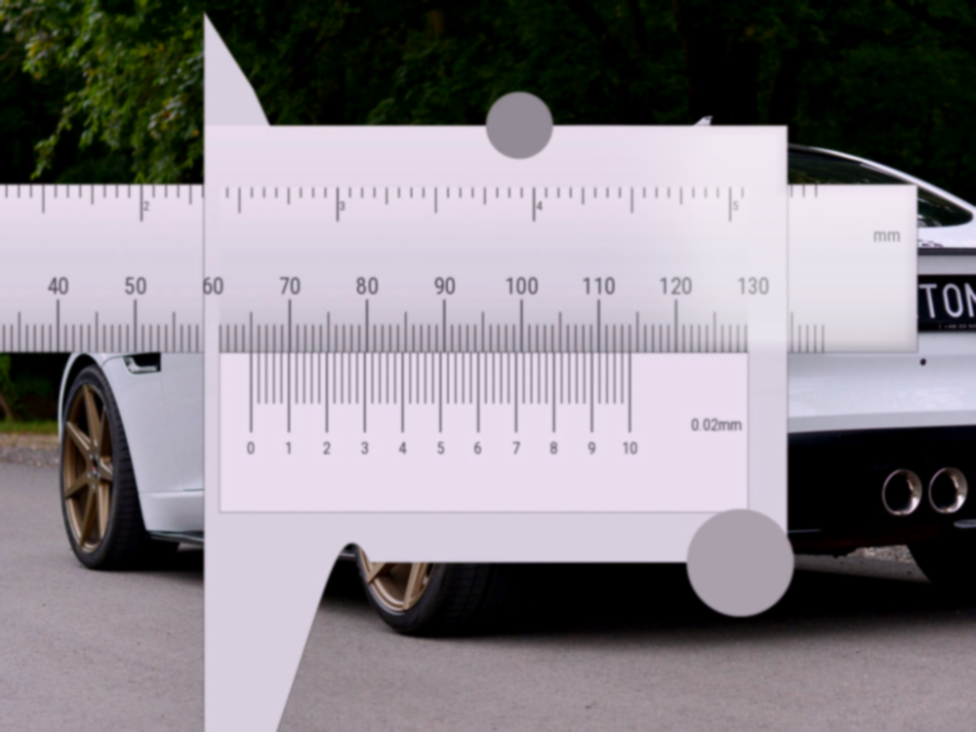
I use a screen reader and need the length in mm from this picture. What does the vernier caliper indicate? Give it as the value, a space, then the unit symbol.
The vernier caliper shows 65.0 mm
